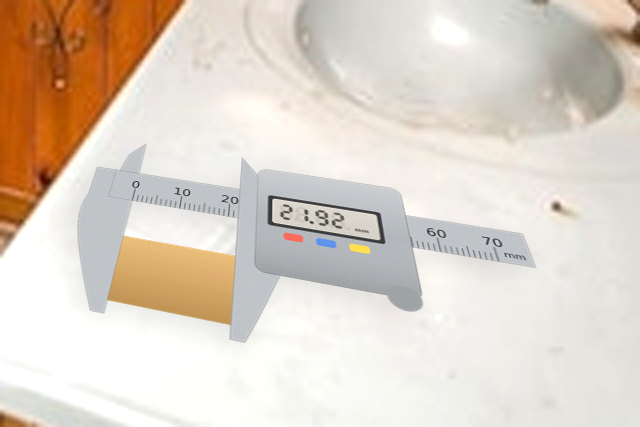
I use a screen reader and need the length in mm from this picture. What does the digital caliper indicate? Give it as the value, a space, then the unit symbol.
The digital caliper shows 21.92 mm
